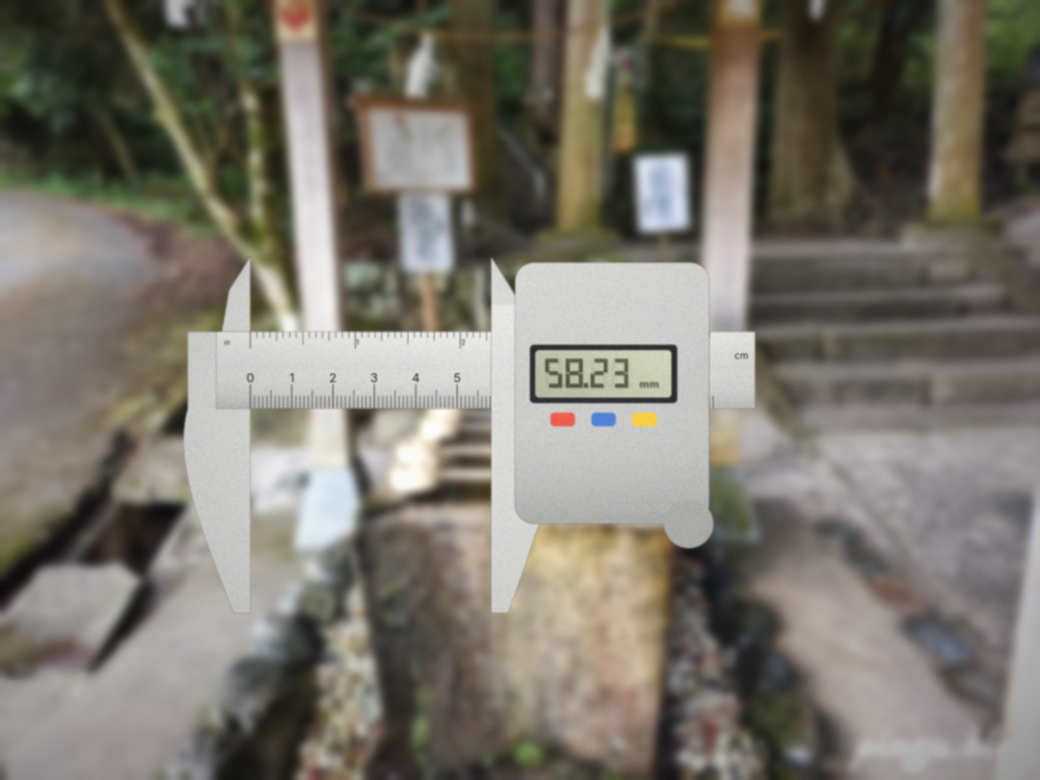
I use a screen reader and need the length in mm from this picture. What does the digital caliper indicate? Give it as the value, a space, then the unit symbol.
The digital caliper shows 58.23 mm
